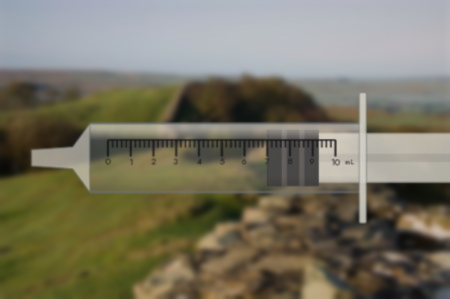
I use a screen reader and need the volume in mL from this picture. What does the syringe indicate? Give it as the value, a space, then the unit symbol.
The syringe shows 7 mL
